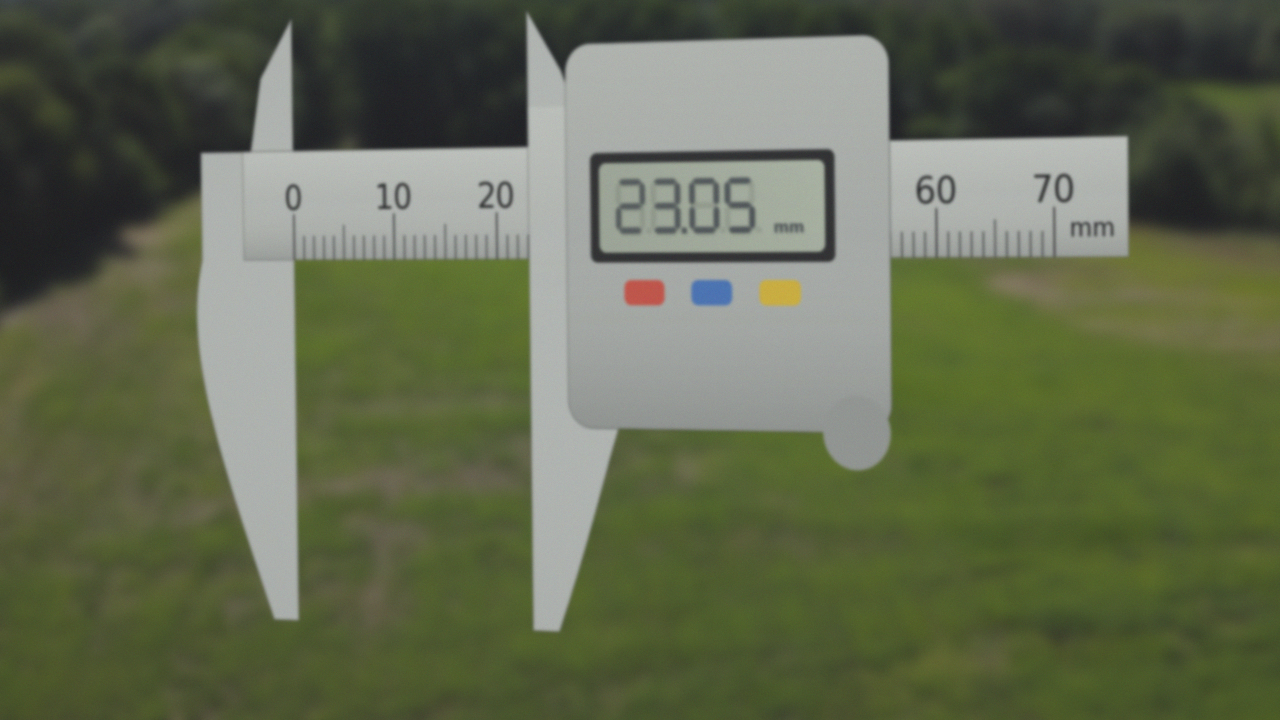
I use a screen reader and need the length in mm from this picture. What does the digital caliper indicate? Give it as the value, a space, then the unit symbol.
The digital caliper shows 23.05 mm
